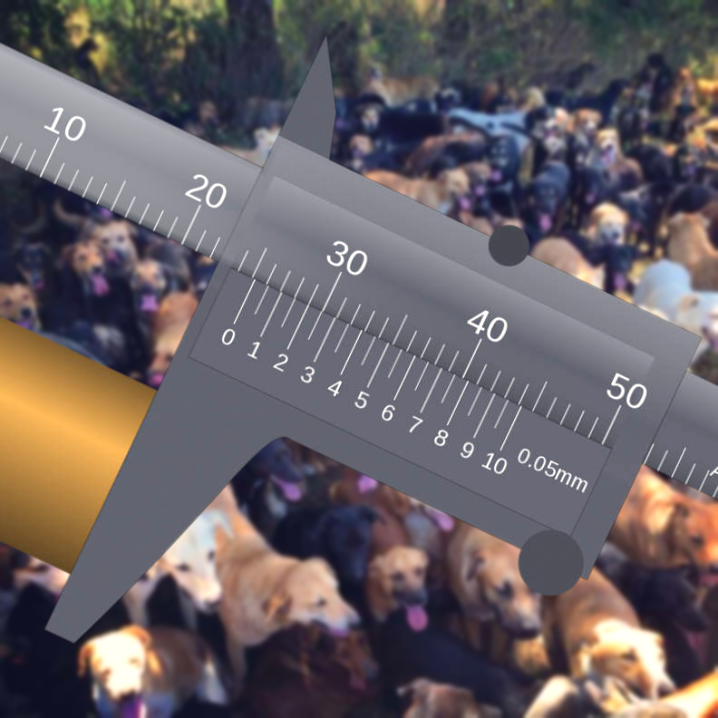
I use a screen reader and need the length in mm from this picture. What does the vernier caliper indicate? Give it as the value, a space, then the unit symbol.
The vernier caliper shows 25.2 mm
